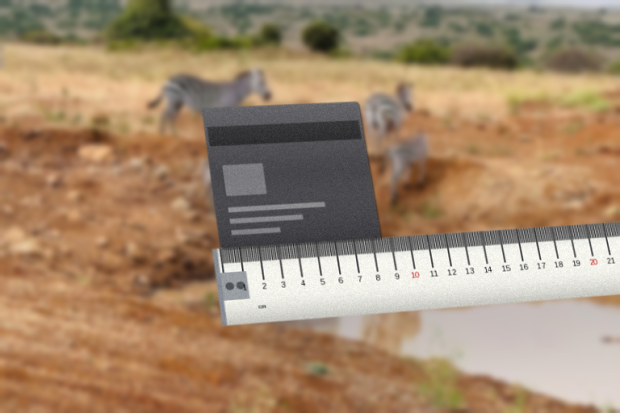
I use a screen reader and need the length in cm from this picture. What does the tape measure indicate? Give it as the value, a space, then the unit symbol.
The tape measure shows 8.5 cm
